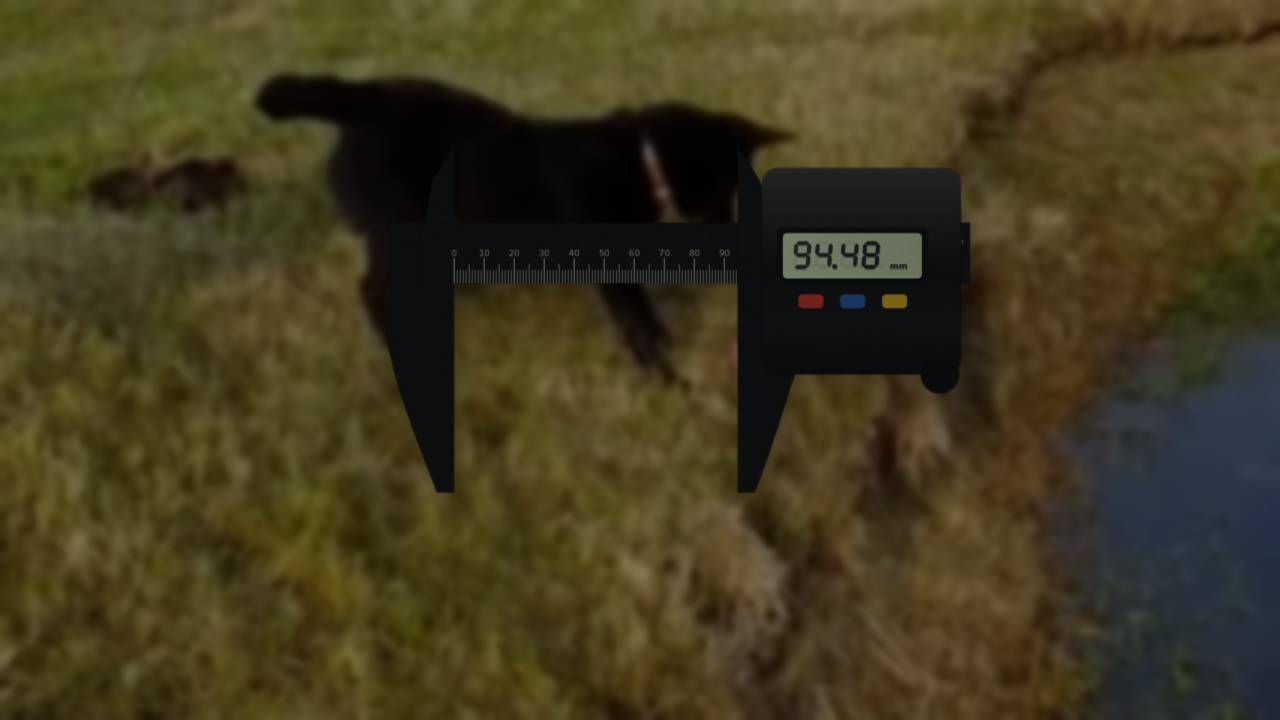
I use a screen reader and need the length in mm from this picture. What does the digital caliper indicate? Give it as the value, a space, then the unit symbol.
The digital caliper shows 94.48 mm
